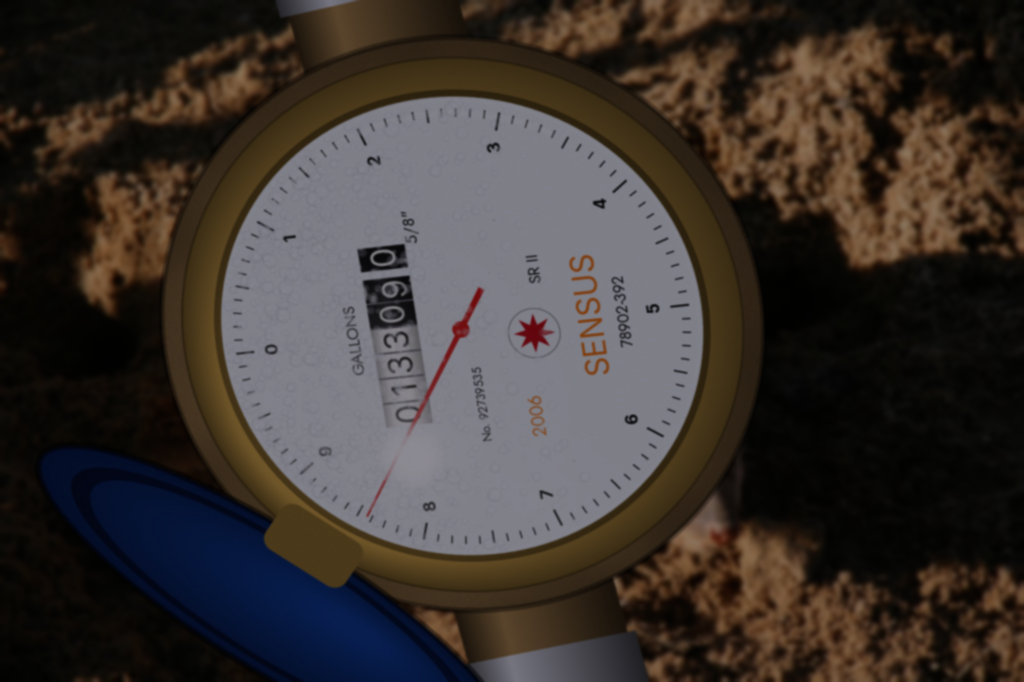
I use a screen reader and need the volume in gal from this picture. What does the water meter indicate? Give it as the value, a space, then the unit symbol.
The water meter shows 133088.4 gal
